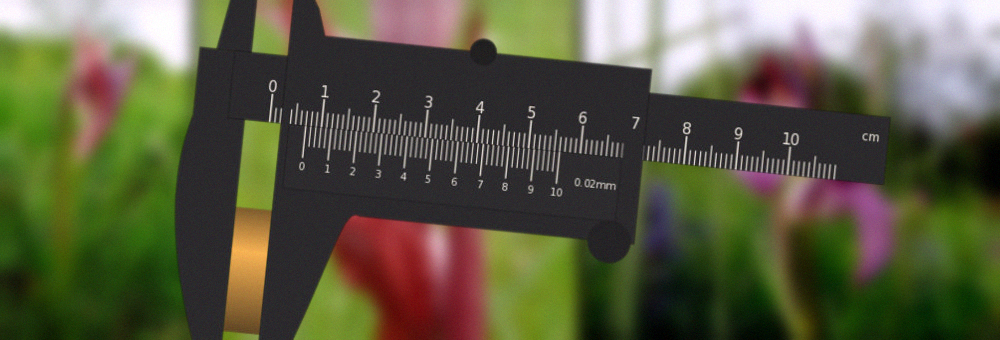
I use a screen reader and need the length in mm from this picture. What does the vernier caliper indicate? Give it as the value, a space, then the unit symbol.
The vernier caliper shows 7.0 mm
